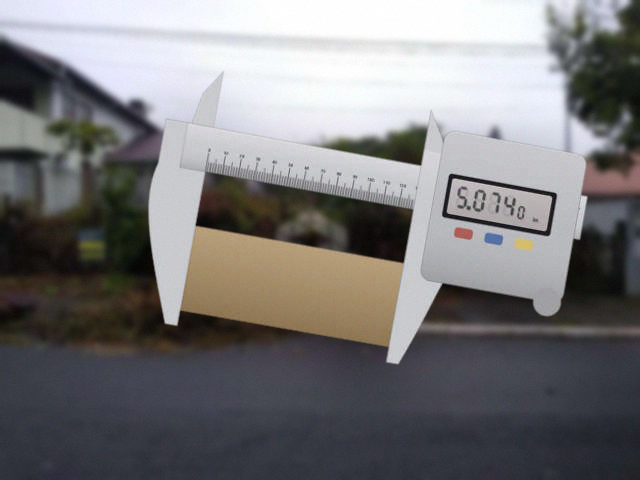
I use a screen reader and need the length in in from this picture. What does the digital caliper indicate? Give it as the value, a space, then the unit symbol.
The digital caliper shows 5.0740 in
